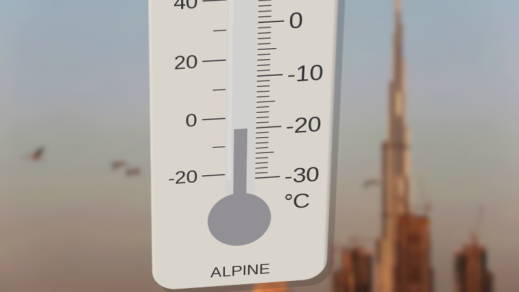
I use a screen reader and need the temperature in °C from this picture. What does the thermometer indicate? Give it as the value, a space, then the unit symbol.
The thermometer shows -20 °C
